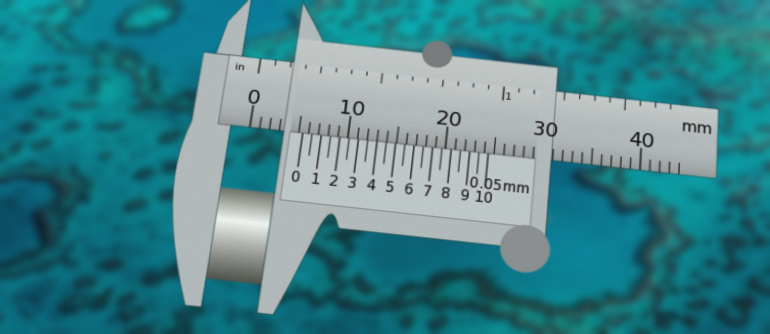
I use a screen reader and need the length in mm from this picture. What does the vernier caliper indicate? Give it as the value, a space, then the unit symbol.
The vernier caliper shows 5.4 mm
